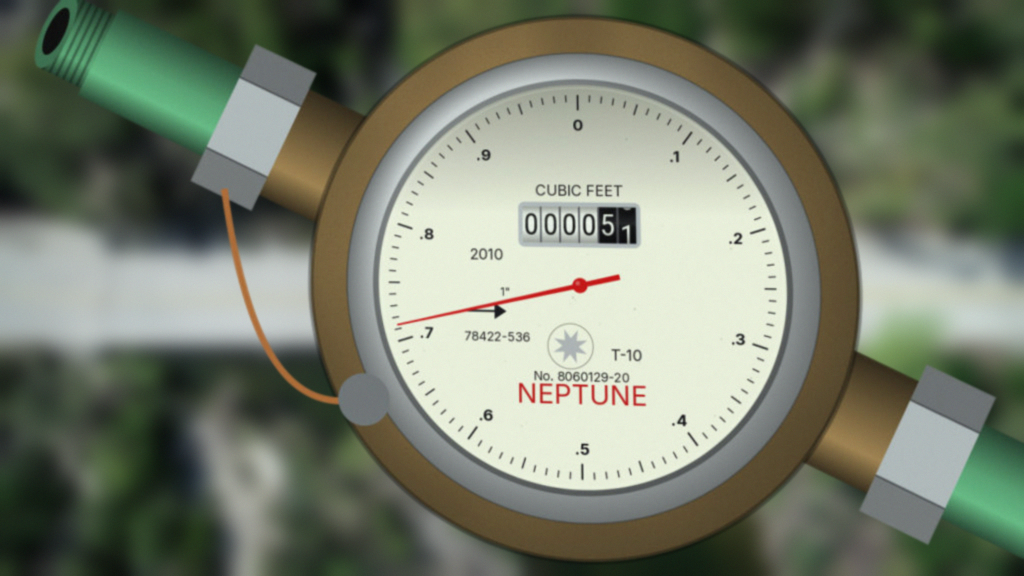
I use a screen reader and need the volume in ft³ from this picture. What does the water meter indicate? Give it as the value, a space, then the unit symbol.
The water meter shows 50.71 ft³
